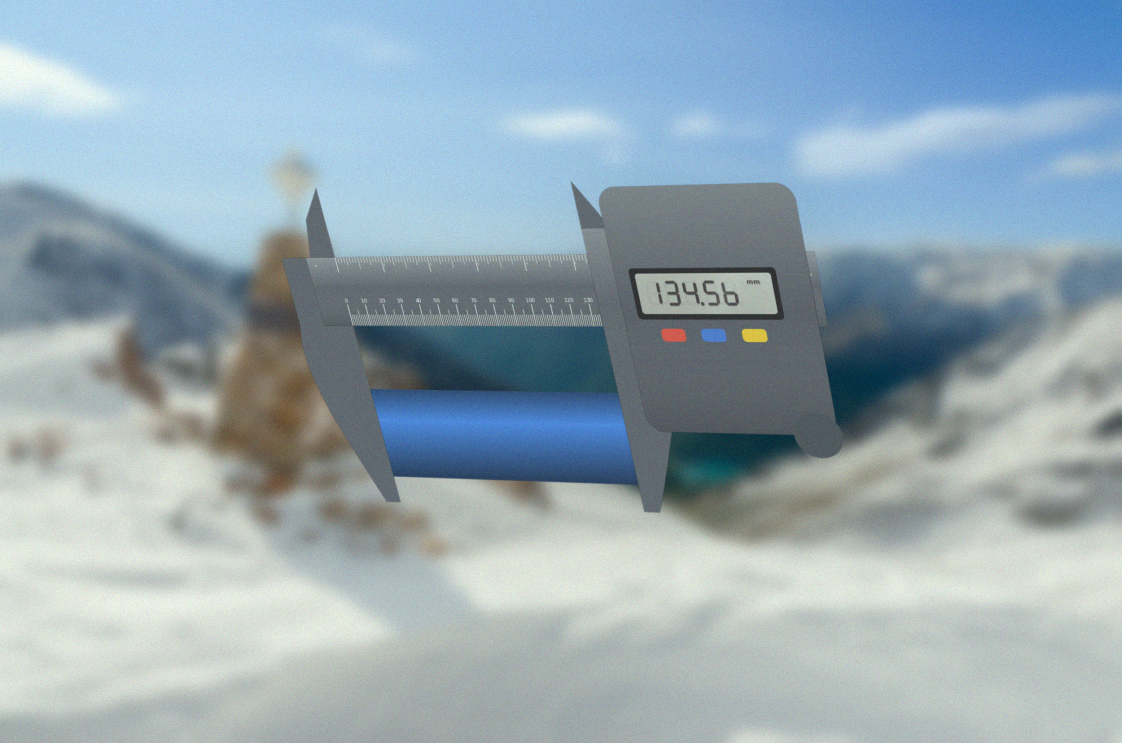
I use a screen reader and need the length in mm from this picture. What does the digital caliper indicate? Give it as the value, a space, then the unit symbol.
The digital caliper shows 134.56 mm
